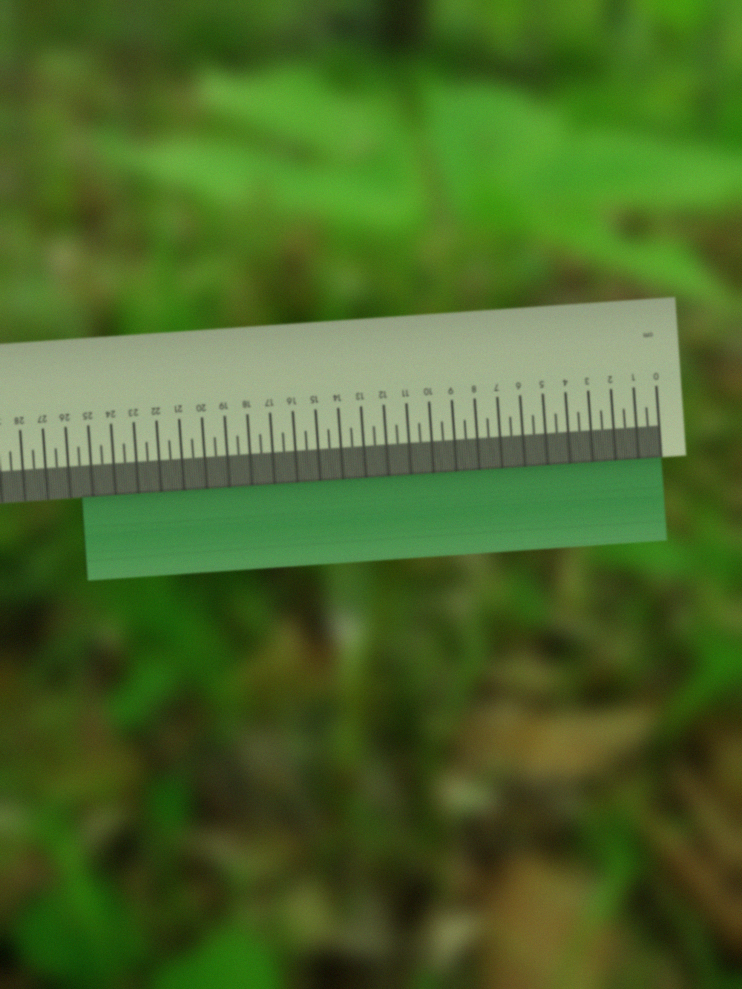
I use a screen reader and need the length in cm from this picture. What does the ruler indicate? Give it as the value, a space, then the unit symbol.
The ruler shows 25.5 cm
